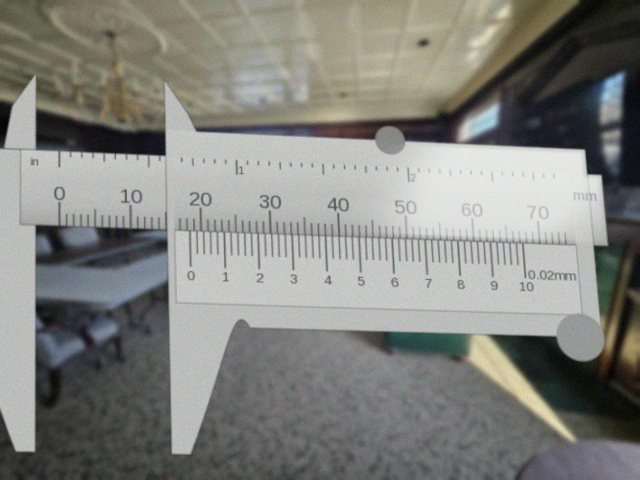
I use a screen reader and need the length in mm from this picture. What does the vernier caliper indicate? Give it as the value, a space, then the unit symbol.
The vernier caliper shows 18.4 mm
